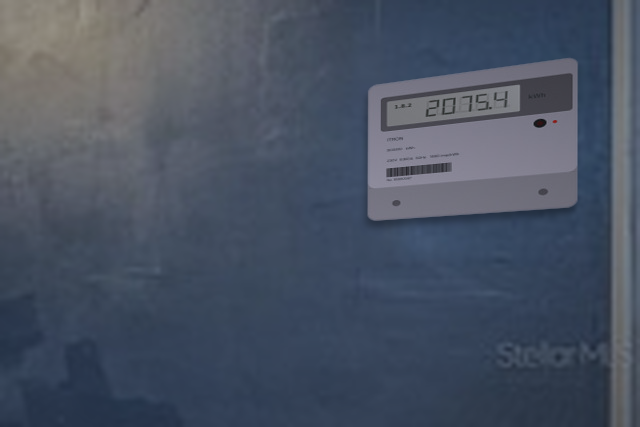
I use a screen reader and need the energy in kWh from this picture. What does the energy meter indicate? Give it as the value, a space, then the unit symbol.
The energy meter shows 2075.4 kWh
